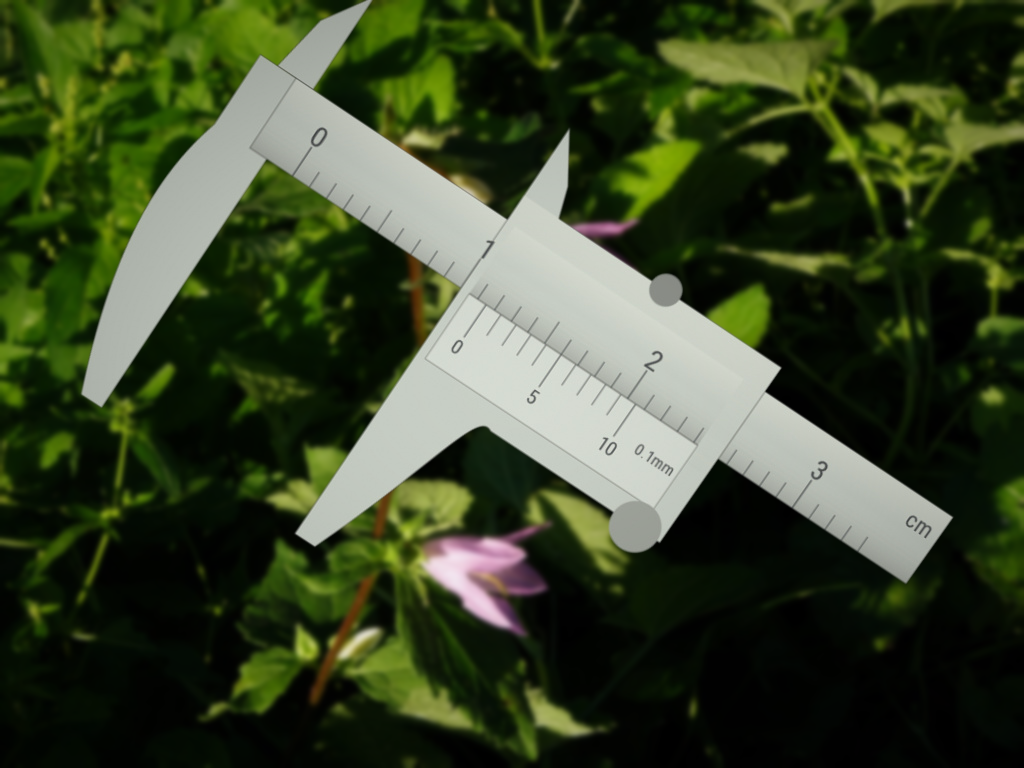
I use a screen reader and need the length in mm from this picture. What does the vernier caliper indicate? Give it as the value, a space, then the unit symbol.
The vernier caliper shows 11.5 mm
